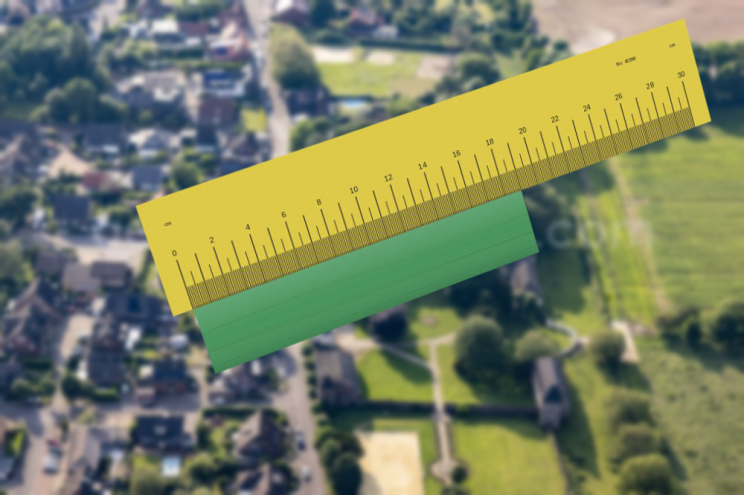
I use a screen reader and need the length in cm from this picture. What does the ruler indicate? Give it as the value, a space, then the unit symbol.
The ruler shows 19 cm
